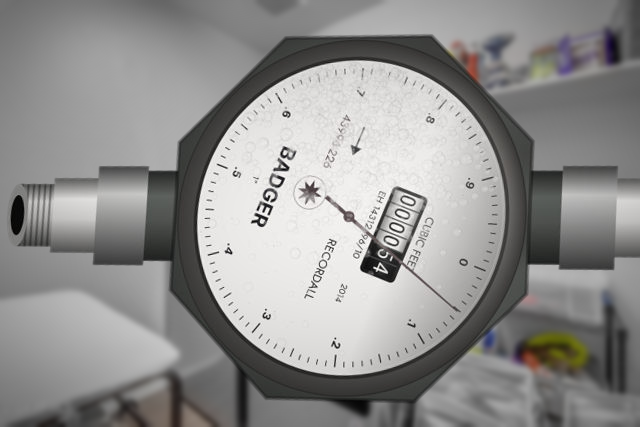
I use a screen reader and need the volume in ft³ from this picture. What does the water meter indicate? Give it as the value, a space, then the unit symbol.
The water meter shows 54.05 ft³
